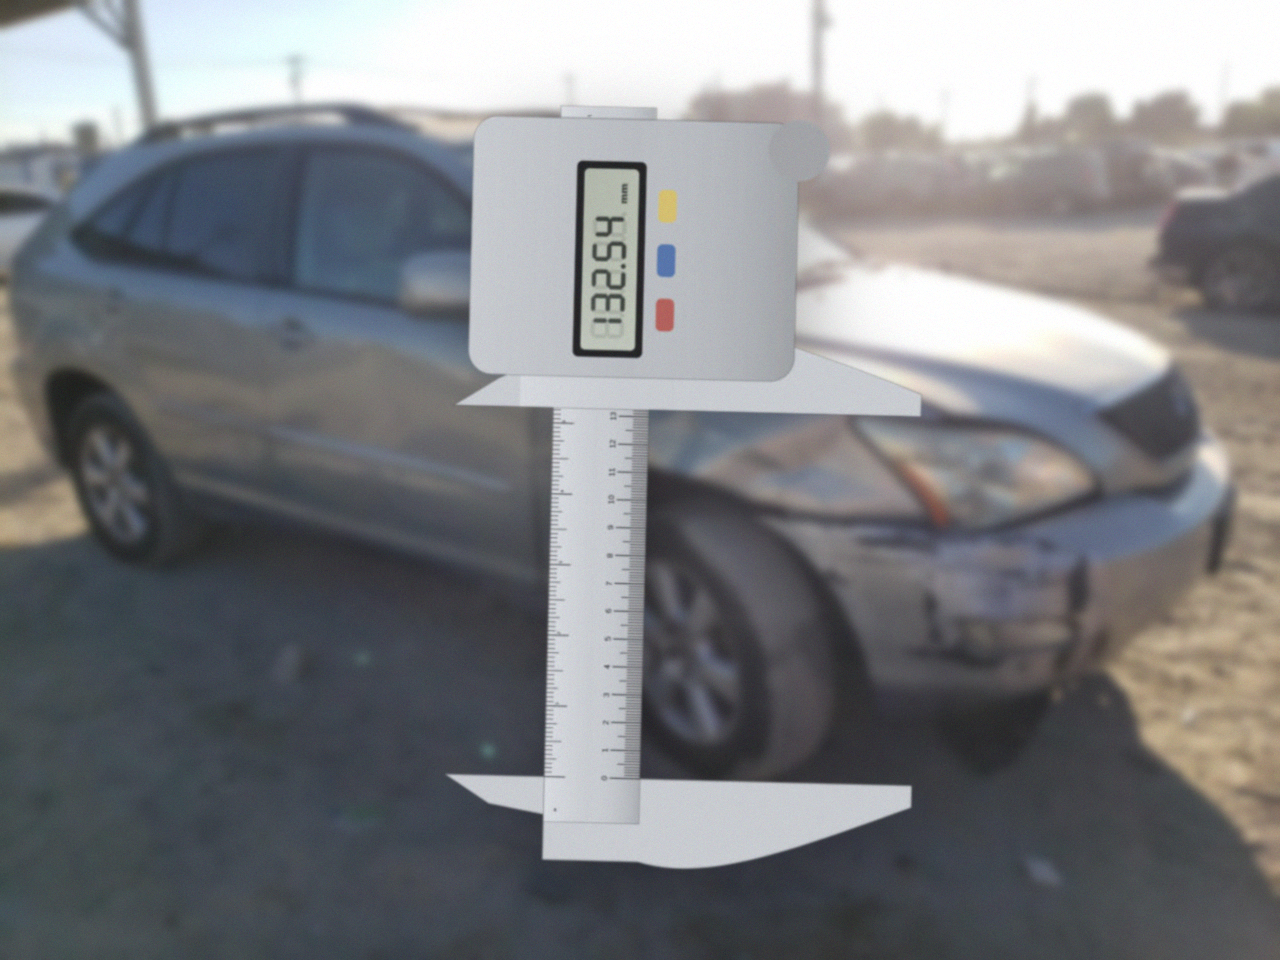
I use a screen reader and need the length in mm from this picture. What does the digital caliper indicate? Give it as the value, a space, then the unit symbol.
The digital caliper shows 132.54 mm
